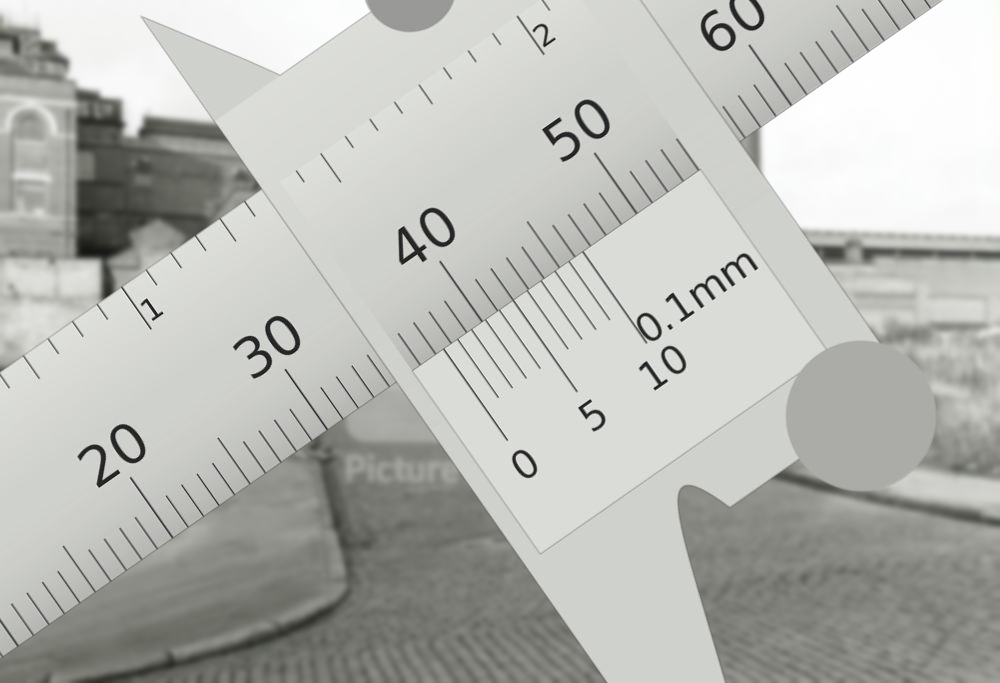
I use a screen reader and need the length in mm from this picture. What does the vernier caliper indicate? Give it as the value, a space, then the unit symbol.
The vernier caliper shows 37.5 mm
